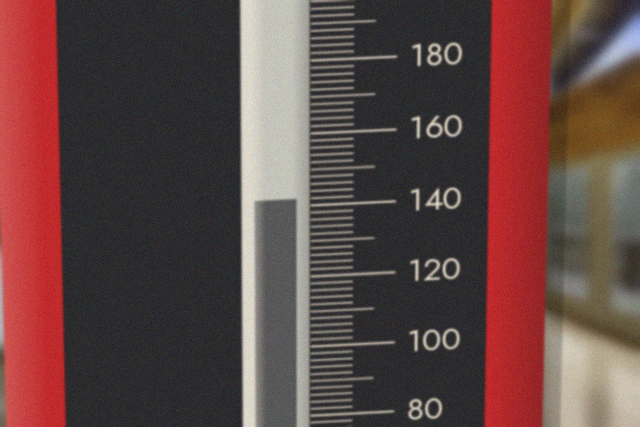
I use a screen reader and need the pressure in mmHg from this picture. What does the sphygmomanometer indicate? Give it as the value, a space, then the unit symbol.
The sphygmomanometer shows 142 mmHg
